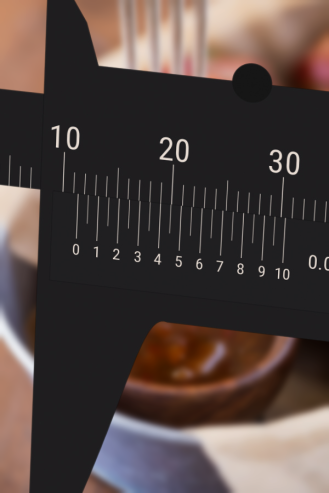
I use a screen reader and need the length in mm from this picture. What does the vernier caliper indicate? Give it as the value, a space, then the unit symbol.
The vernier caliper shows 11.4 mm
